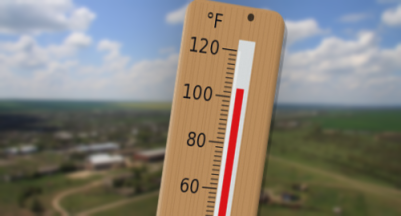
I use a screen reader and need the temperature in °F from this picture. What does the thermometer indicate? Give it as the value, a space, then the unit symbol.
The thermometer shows 104 °F
